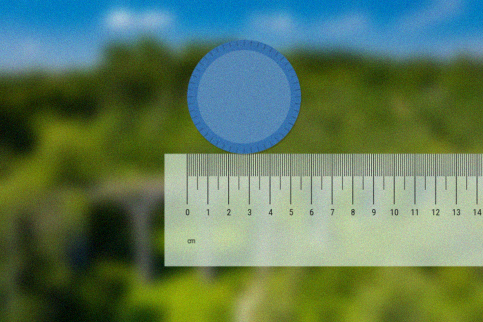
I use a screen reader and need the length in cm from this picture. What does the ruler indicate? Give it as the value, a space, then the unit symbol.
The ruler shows 5.5 cm
